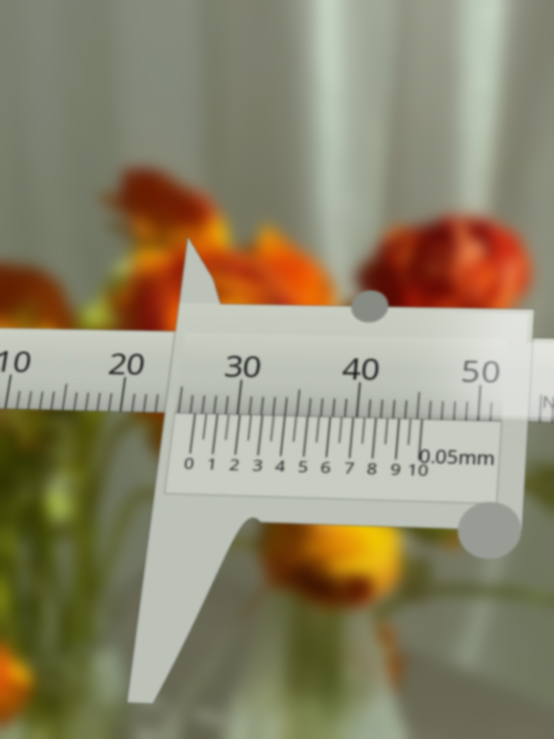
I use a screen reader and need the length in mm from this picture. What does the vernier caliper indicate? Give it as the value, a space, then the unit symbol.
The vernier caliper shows 26.4 mm
